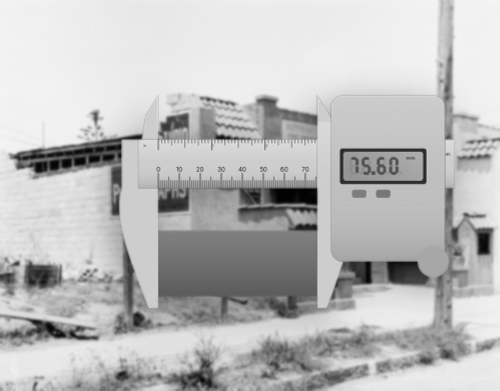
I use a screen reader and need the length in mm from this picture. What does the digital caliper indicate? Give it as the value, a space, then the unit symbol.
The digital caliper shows 75.60 mm
